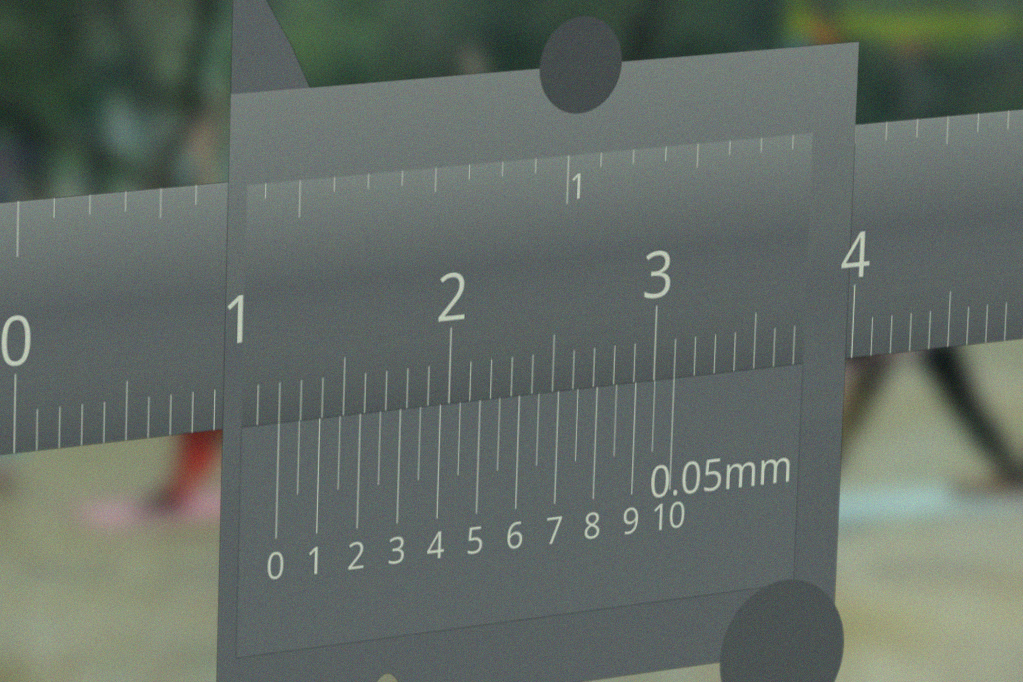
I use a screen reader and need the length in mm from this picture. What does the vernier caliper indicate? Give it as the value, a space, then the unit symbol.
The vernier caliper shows 12.0 mm
